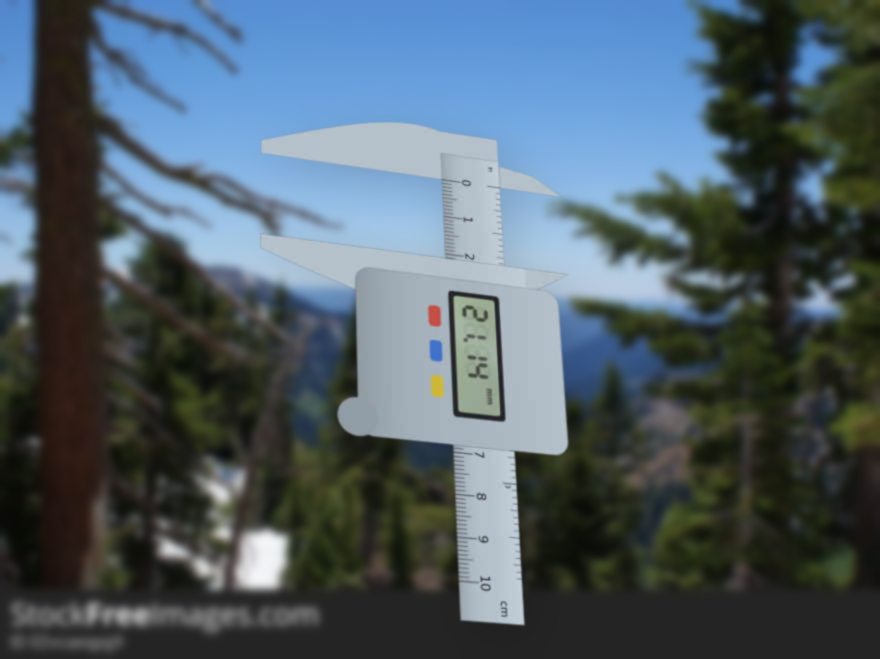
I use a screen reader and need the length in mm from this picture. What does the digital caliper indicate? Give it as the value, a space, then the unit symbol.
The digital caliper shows 21.14 mm
